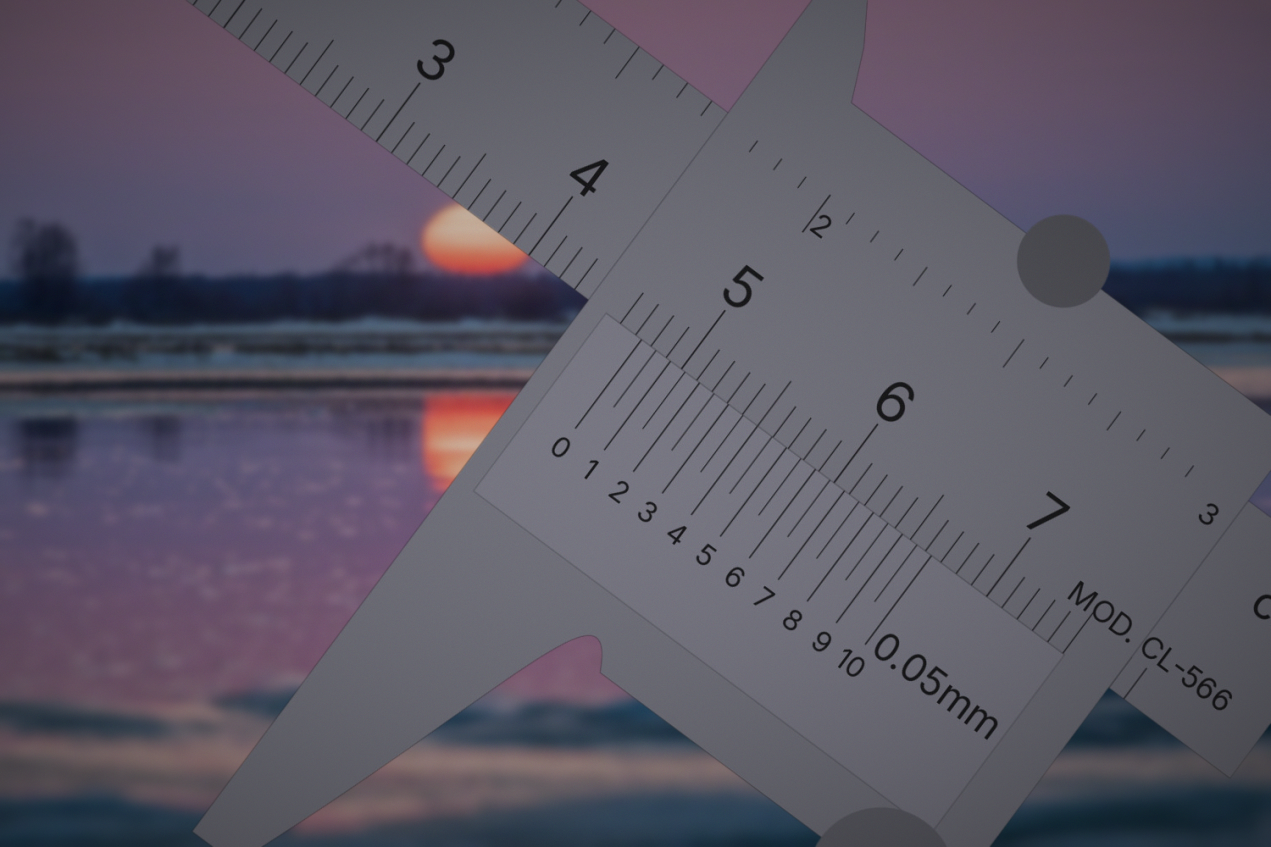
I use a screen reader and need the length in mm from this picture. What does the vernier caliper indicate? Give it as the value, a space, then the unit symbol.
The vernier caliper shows 47.4 mm
